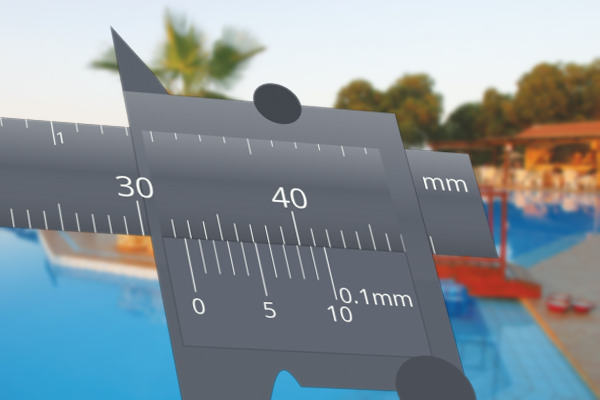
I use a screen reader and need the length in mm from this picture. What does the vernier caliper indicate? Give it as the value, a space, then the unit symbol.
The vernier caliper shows 32.6 mm
